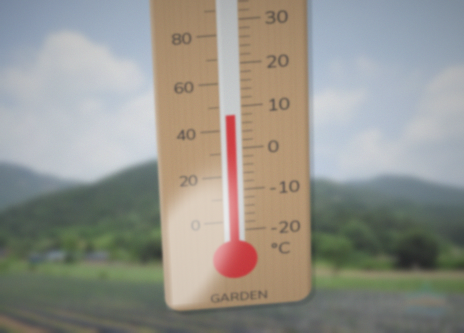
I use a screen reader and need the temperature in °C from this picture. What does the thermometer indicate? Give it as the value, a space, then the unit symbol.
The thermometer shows 8 °C
